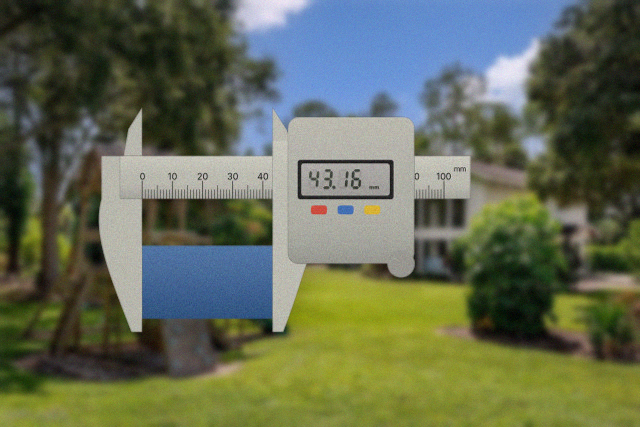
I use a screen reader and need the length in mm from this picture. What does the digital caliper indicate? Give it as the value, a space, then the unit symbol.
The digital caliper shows 43.16 mm
